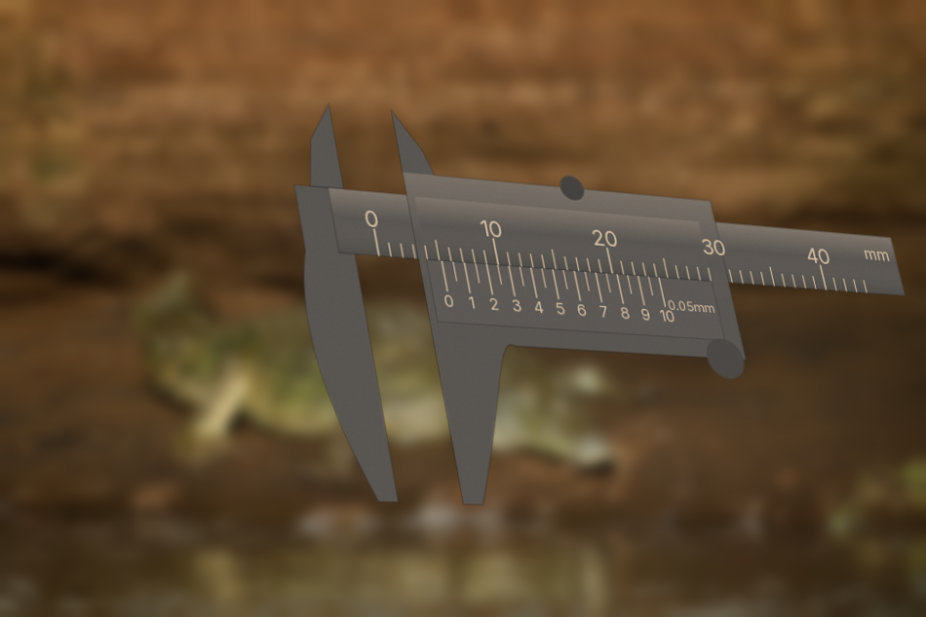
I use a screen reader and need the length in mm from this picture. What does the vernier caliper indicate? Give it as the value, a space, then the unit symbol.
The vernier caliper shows 5.2 mm
